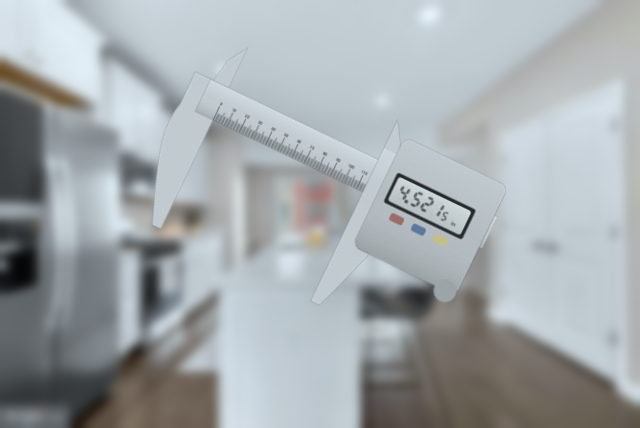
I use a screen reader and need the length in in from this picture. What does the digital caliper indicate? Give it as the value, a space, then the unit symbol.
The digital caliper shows 4.5215 in
